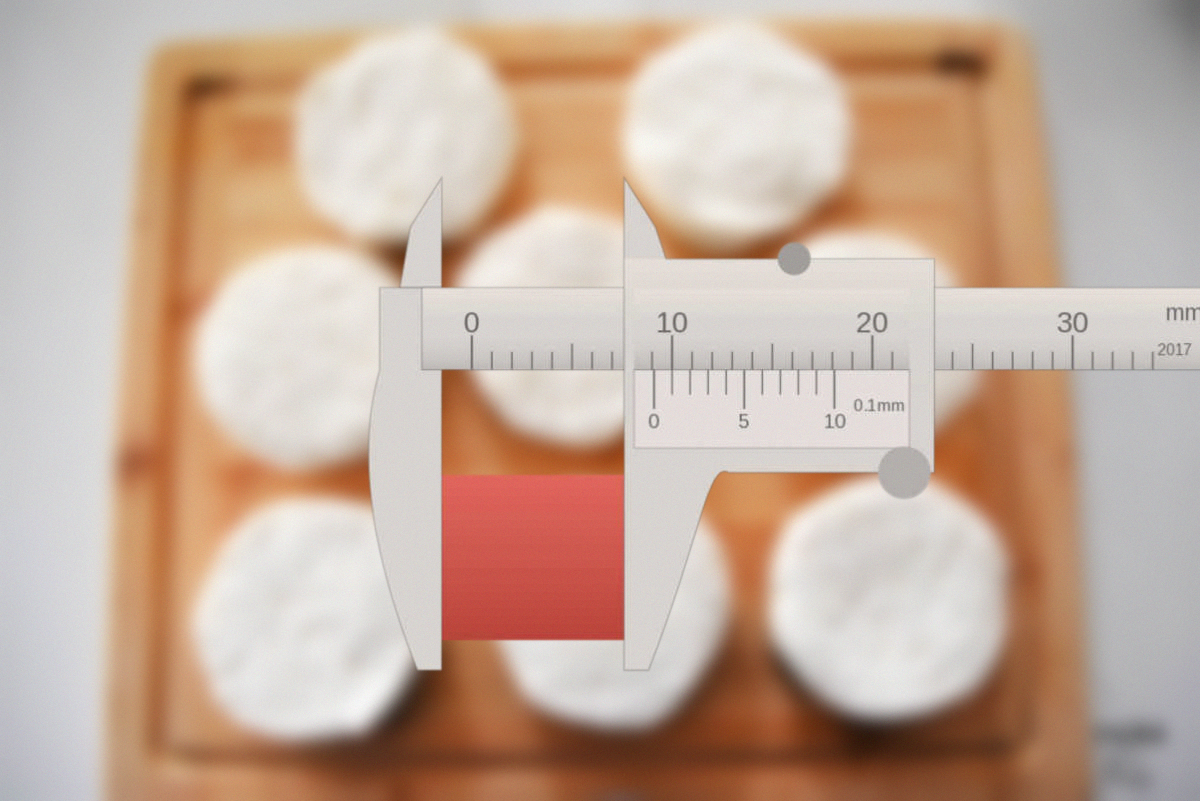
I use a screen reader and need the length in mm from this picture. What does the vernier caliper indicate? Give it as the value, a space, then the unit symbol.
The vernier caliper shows 9.1 mm
